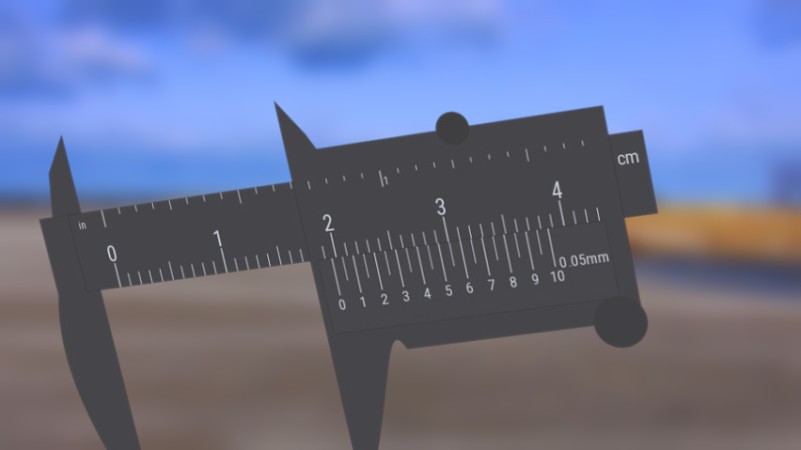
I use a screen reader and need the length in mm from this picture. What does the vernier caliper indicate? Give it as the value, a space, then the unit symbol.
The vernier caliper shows 19.6 mm
